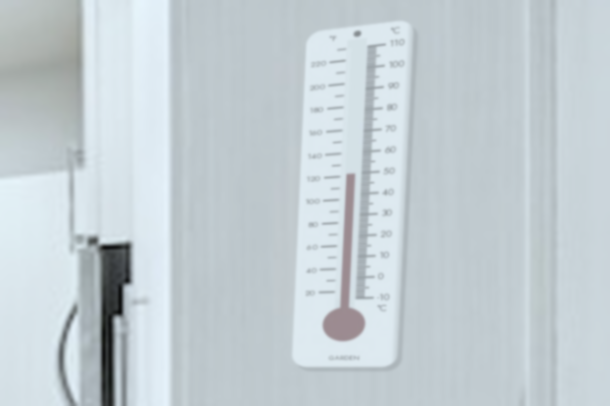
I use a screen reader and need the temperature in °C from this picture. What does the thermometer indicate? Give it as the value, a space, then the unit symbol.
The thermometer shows 50 °C
